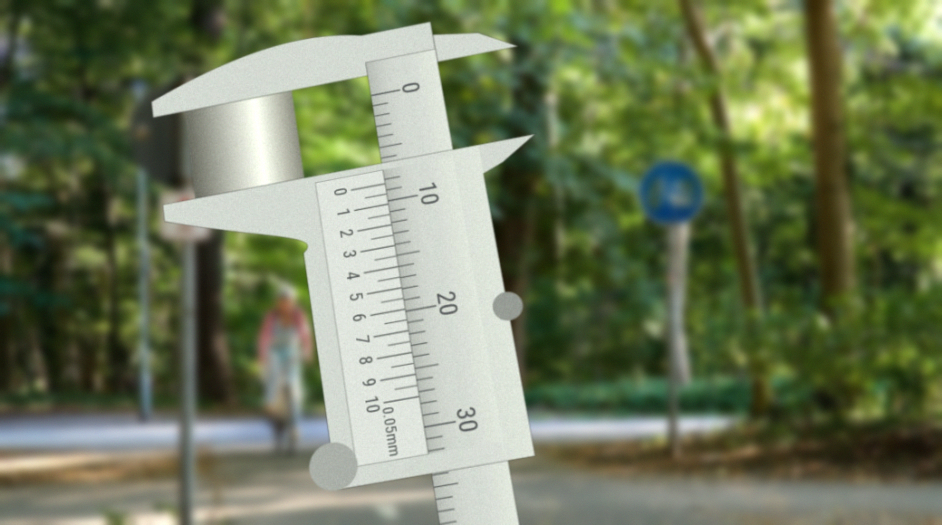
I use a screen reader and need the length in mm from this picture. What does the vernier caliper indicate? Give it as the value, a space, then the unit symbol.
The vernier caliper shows 8.4 mm
